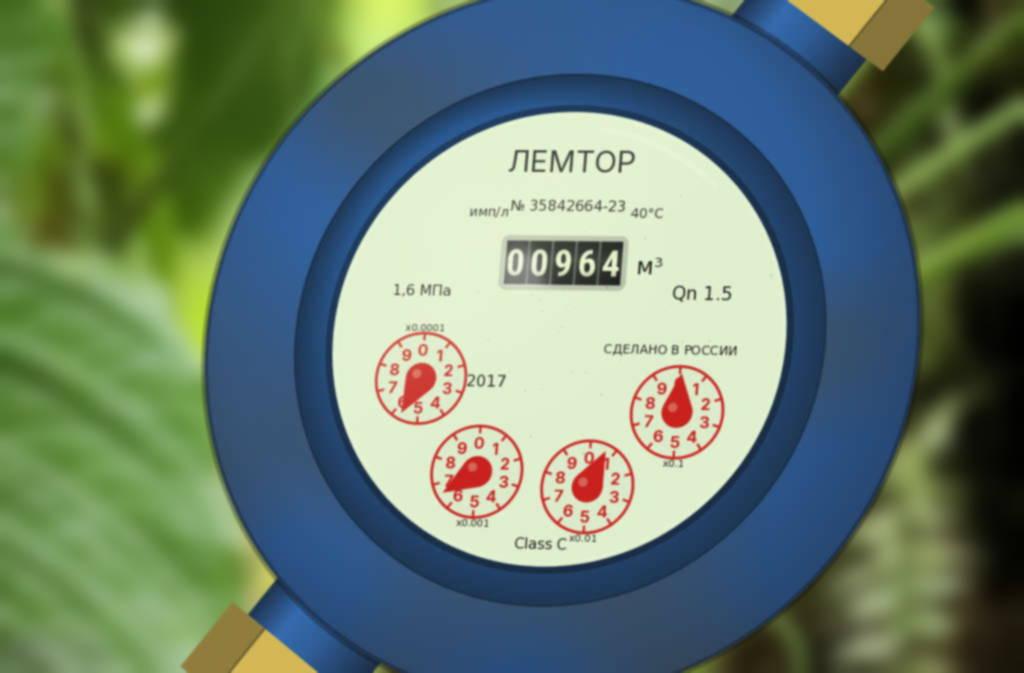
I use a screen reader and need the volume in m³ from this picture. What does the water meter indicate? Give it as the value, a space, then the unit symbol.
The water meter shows 964.0065 m³
